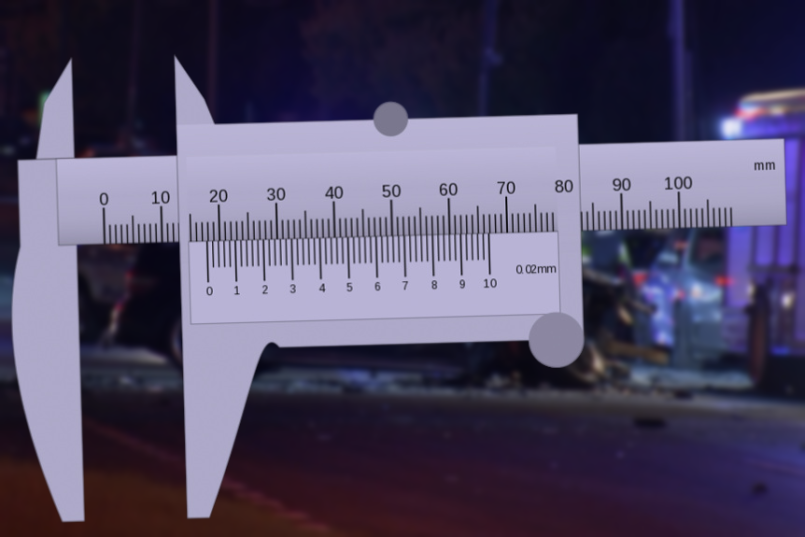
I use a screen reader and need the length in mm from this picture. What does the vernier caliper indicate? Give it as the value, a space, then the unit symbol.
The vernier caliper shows 17.8 mm
